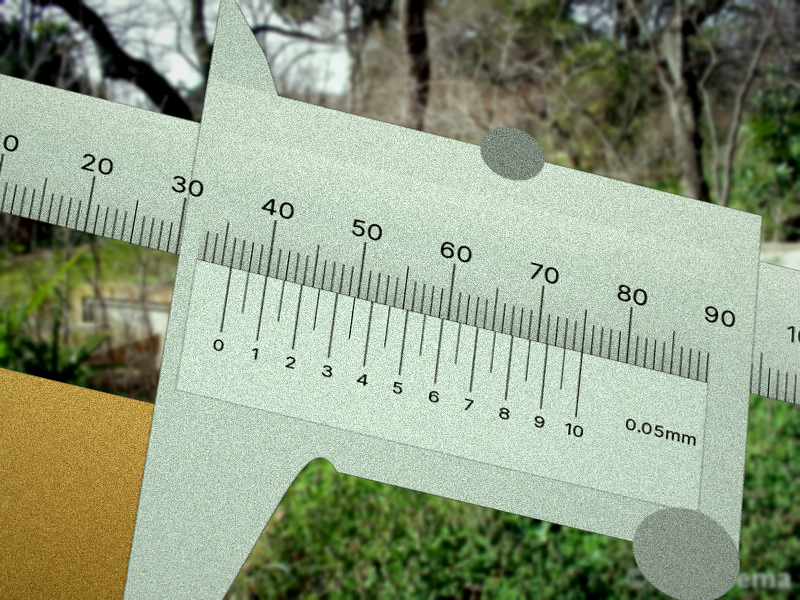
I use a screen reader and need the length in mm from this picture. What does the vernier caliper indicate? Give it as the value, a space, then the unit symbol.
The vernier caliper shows 36.0 mm
